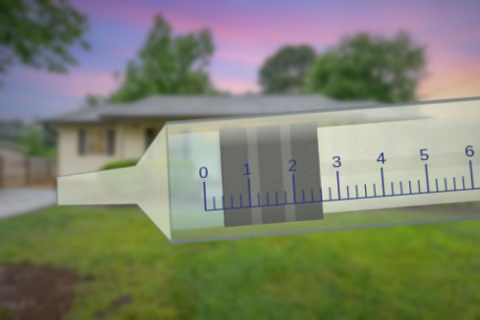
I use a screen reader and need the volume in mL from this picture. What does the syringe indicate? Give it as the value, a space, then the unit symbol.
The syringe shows 0.4 mL
